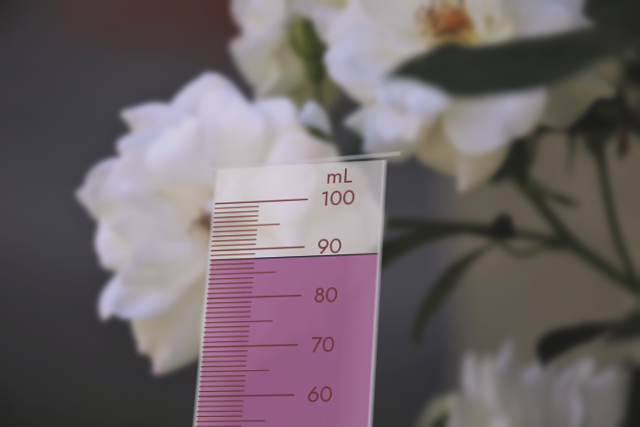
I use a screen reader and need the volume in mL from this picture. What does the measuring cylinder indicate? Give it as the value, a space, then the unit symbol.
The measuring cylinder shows 88 mL
